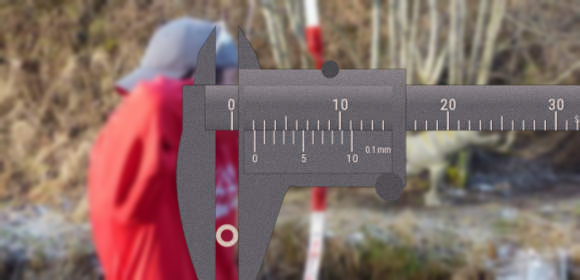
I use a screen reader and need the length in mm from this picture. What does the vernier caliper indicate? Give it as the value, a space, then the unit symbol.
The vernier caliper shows 2.1 mm
